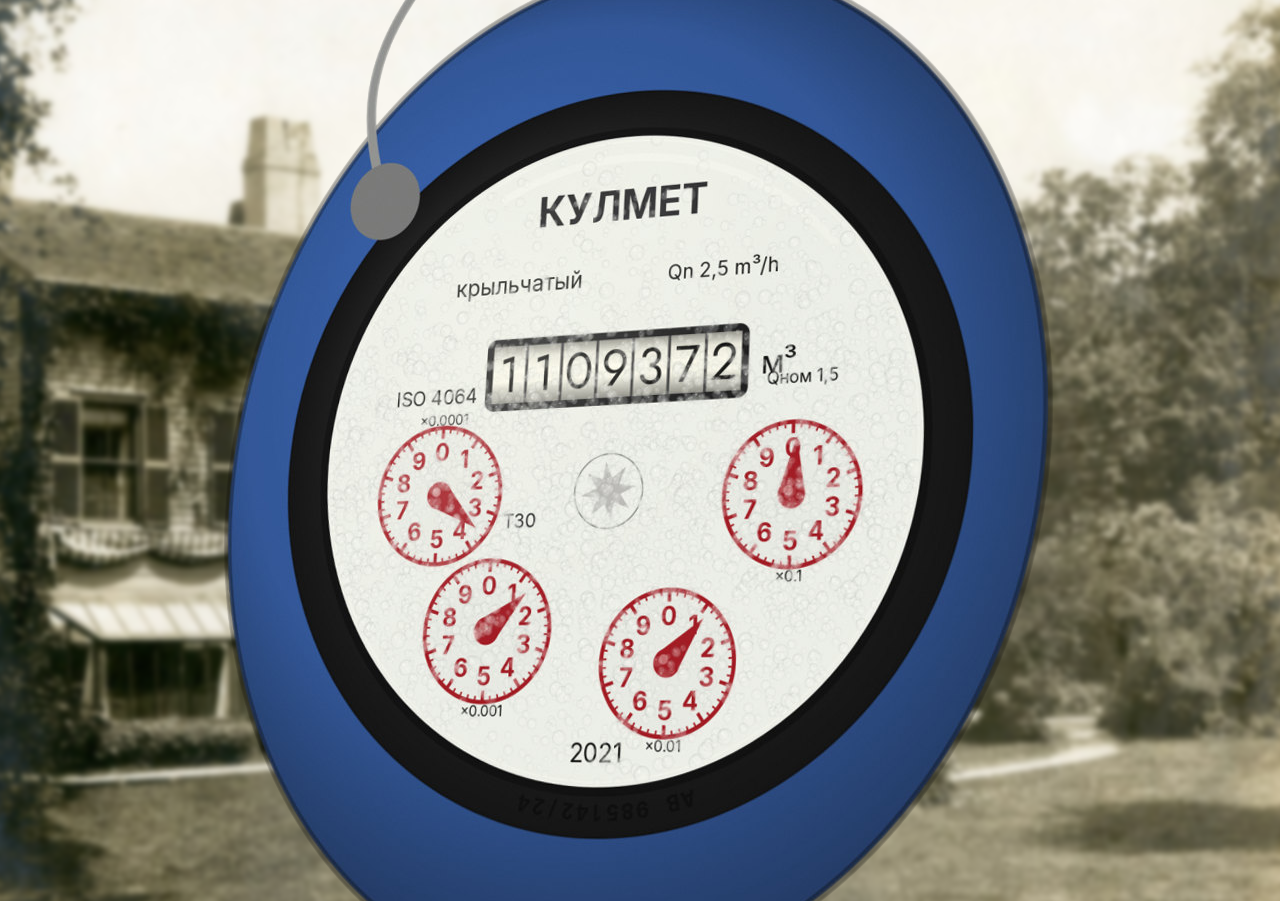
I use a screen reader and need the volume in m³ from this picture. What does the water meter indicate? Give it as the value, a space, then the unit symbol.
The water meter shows 1109372.0113 m³
